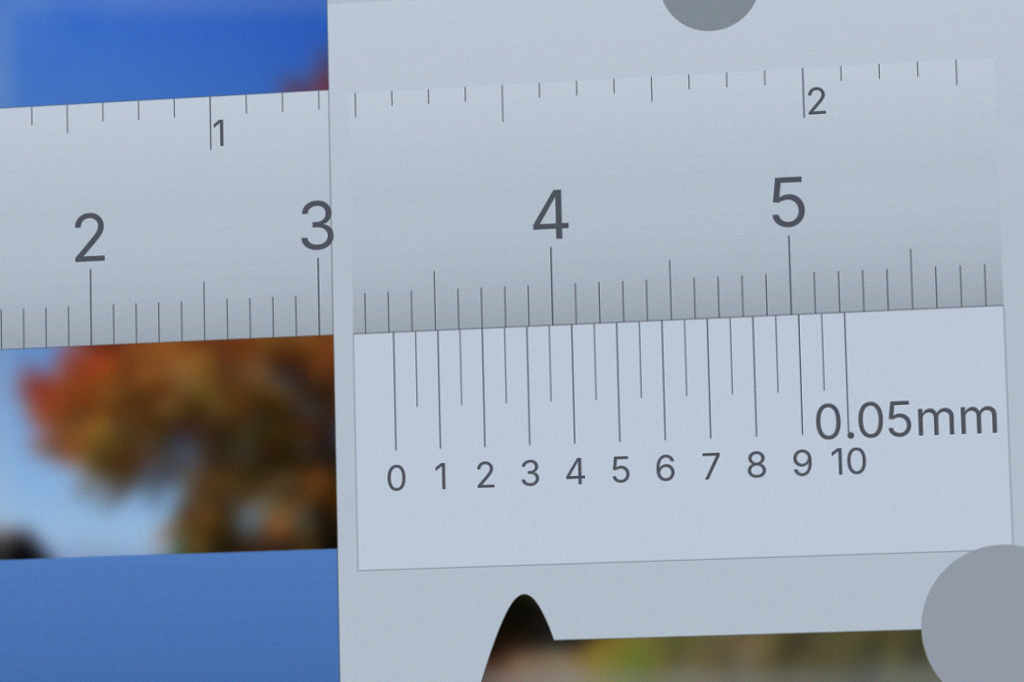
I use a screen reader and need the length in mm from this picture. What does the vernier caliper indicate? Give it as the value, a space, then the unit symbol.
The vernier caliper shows 33.20 mm
